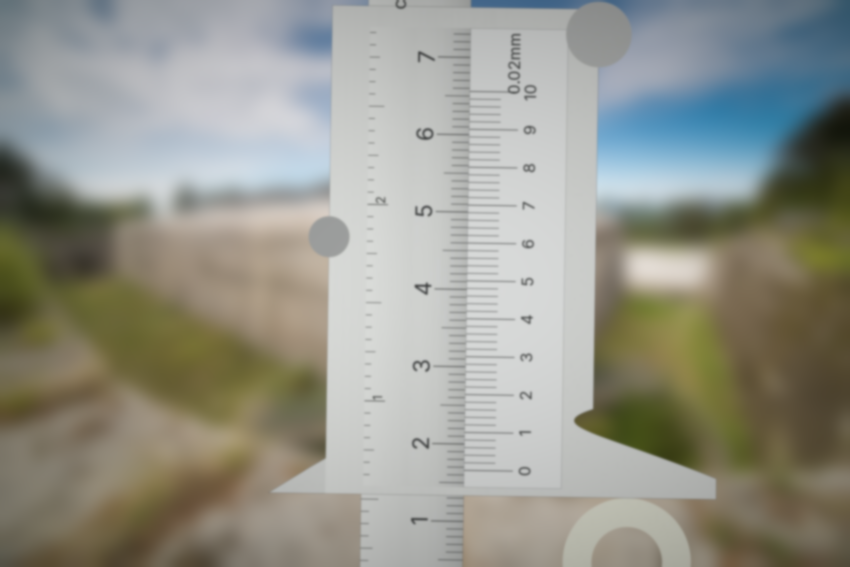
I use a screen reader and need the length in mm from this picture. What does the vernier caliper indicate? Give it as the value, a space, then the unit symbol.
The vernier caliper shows 16.6 mm
